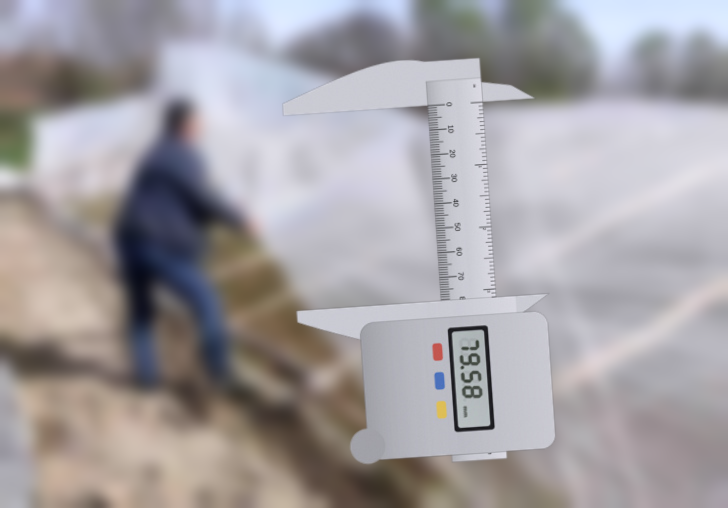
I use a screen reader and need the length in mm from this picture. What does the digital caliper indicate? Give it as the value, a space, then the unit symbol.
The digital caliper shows 79.58 mm
